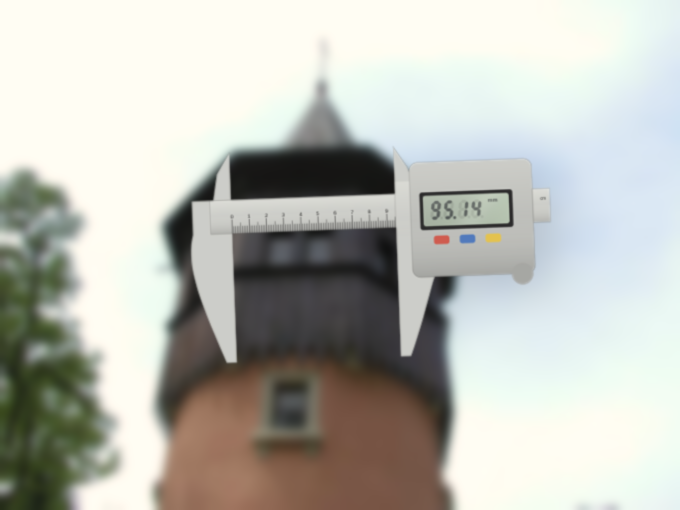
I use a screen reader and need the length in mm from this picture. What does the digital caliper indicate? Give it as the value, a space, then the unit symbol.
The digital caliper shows 95.14 mm
